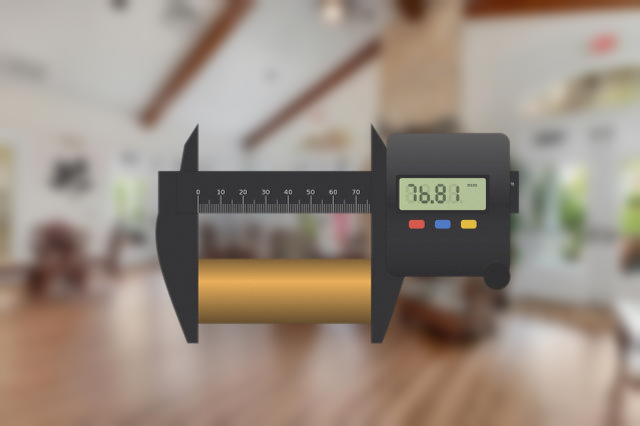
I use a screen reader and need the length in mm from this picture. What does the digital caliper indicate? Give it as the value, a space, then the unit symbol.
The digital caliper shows 76.81 mm
